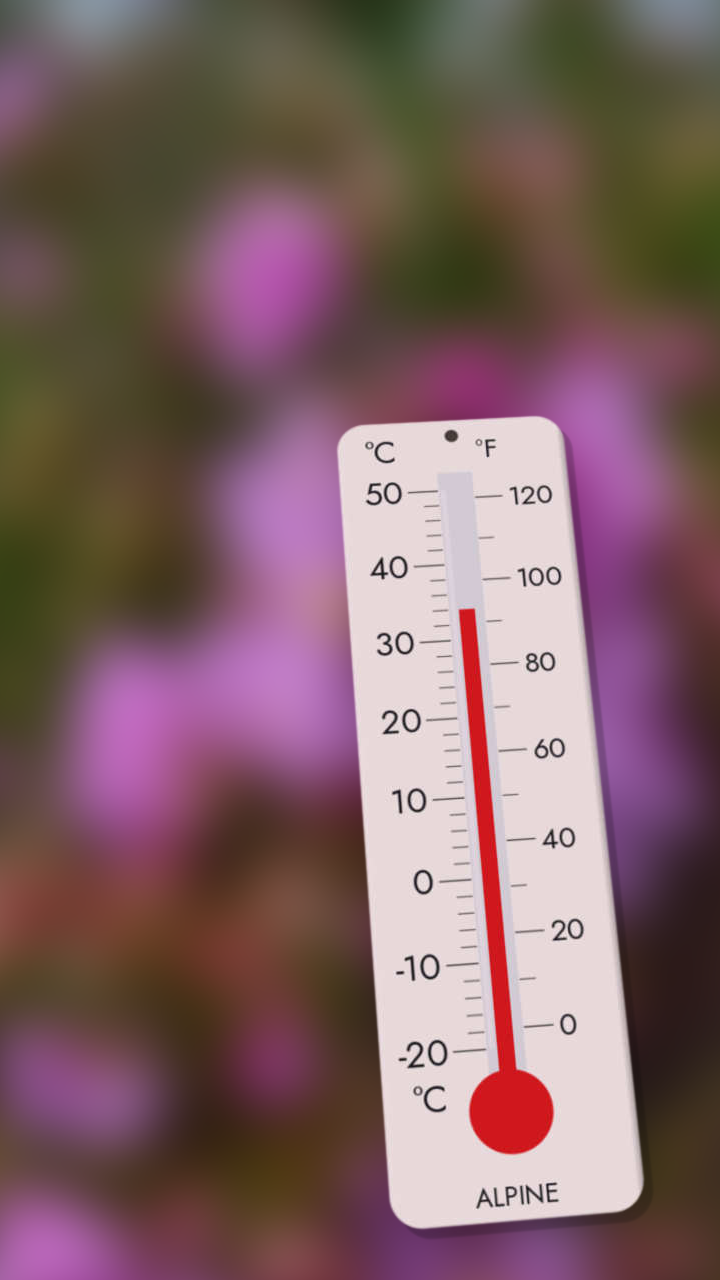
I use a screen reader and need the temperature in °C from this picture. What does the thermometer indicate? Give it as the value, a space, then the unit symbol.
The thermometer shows 34 °C
